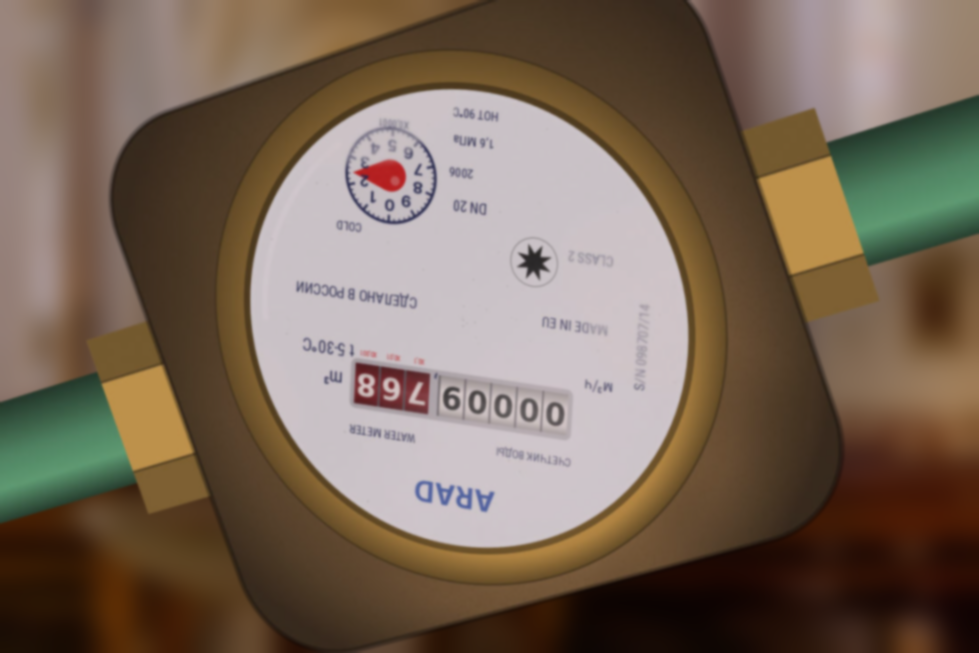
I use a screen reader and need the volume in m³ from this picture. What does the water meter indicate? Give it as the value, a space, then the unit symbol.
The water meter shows 9.7682 m³
